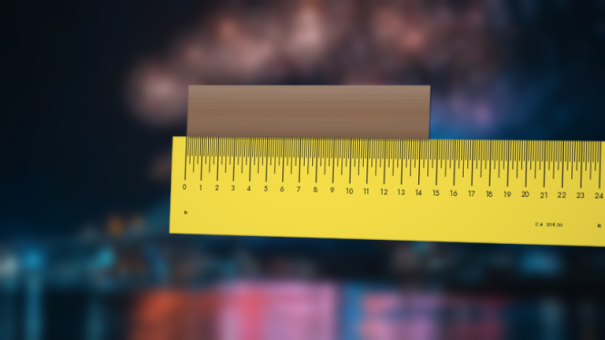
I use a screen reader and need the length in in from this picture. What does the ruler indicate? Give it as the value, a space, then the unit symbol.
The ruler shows 14.5 in
